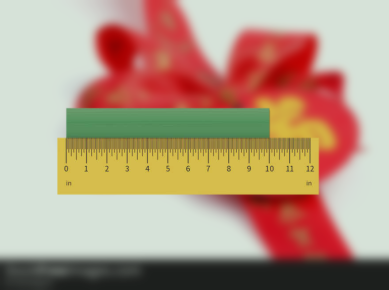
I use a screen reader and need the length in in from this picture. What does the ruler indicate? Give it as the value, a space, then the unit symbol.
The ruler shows 10 in
